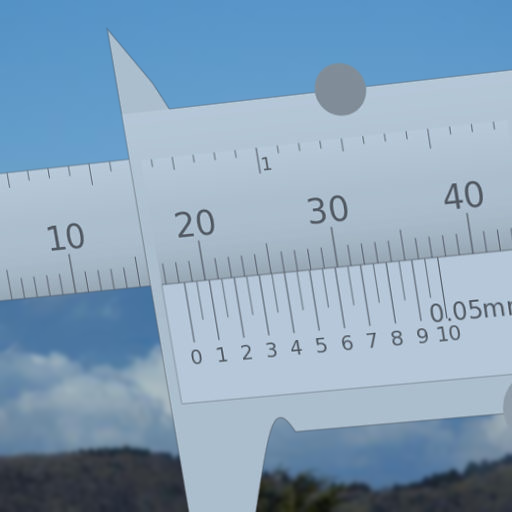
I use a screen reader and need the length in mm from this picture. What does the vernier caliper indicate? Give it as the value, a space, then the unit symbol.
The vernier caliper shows 18.4 mm
